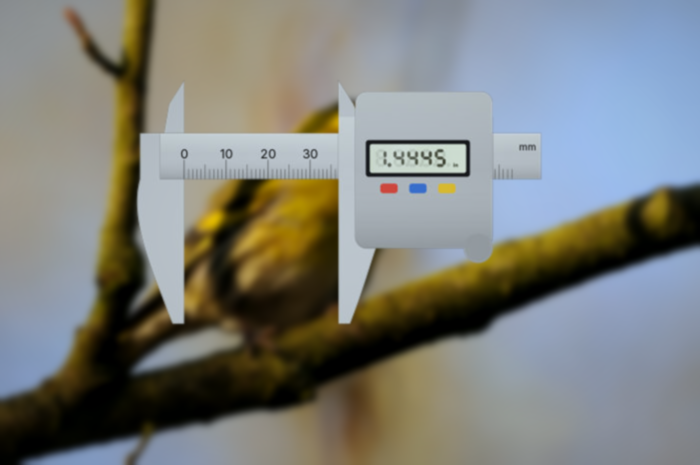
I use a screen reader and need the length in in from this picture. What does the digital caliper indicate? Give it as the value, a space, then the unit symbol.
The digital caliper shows 1.4445 in
